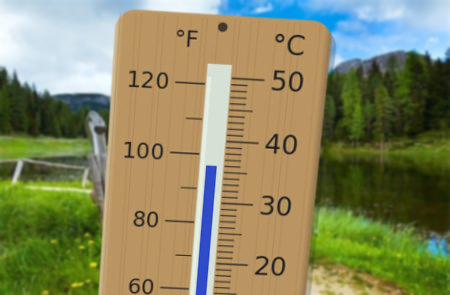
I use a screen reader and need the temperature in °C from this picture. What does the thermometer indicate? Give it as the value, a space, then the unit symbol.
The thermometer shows 36 °C
